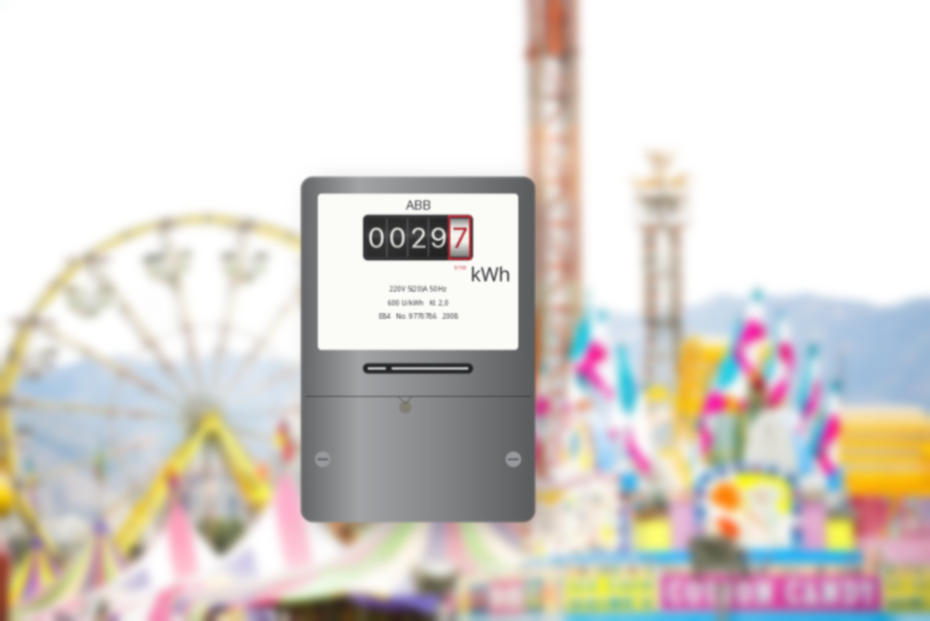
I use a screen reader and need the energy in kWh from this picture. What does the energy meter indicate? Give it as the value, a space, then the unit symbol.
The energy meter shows 29.7 kWh
